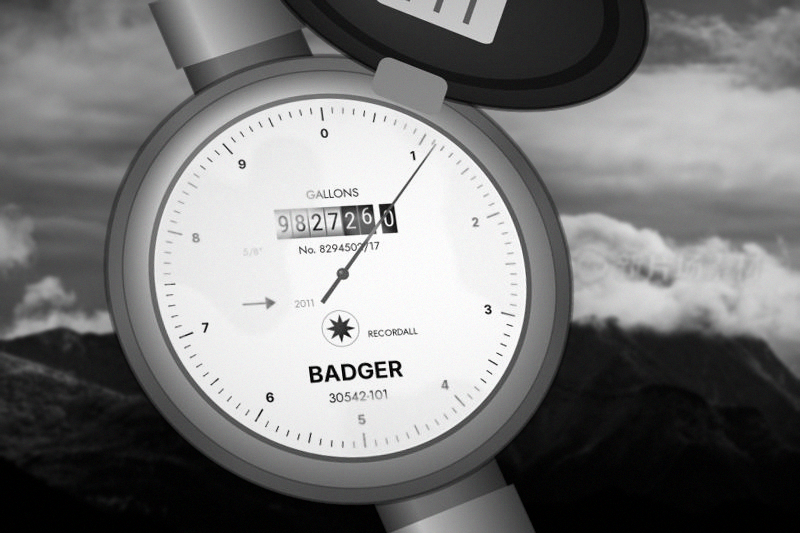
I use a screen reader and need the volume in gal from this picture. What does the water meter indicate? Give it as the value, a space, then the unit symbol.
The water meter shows 9827261.1 gal
